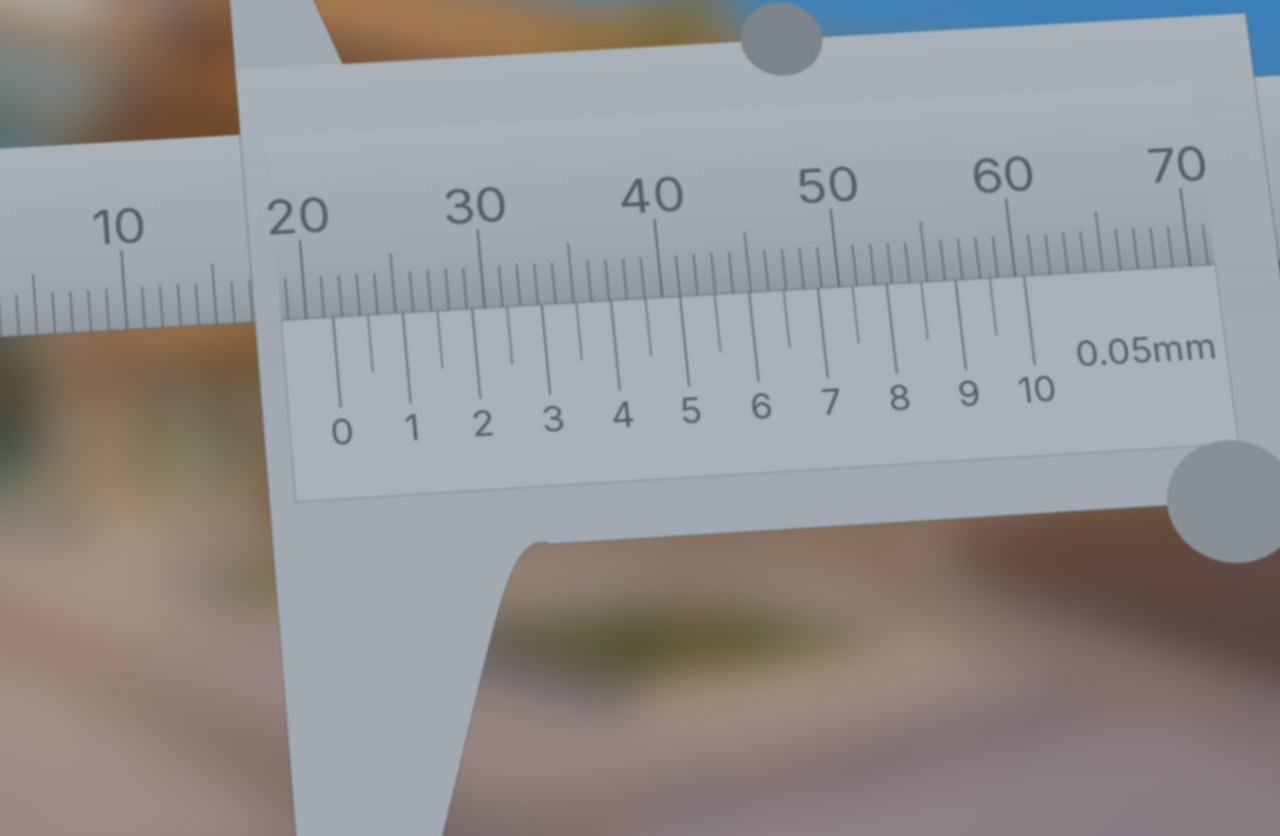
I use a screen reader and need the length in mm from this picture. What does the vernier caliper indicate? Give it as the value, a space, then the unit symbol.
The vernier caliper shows 21.5 mm
